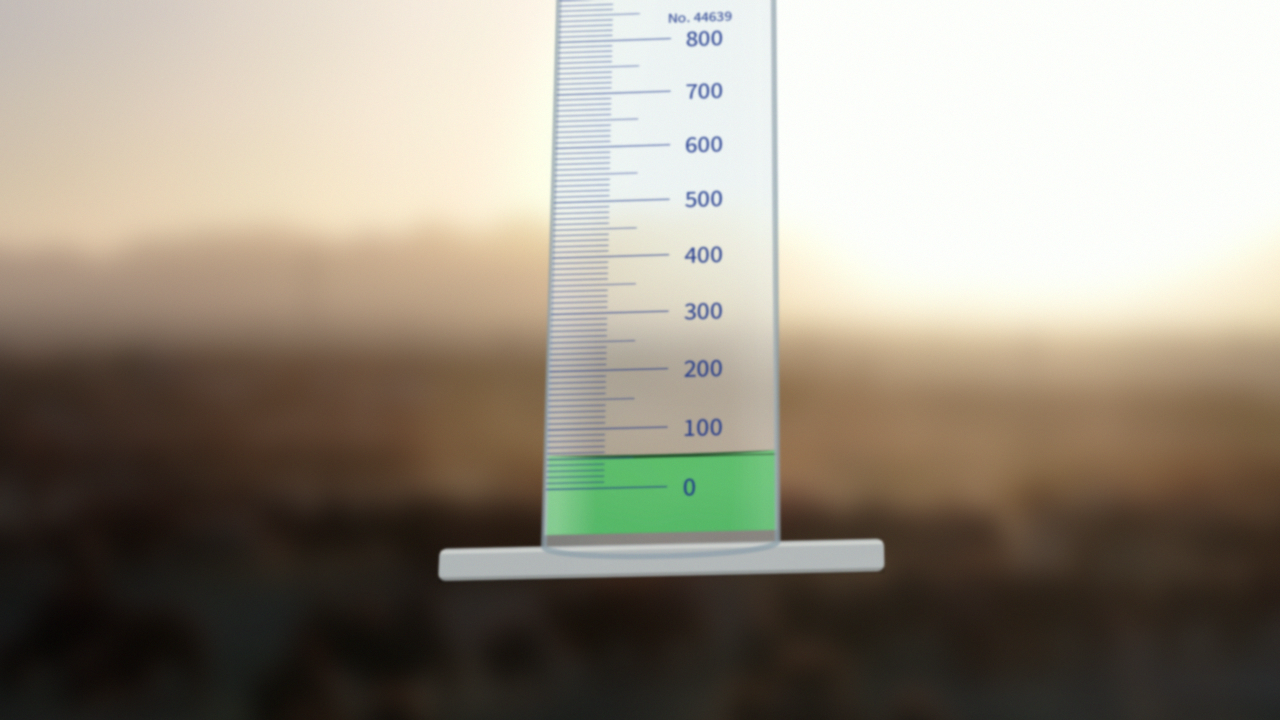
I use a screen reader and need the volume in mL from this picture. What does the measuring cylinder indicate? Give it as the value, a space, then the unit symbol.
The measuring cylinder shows 50 mL
